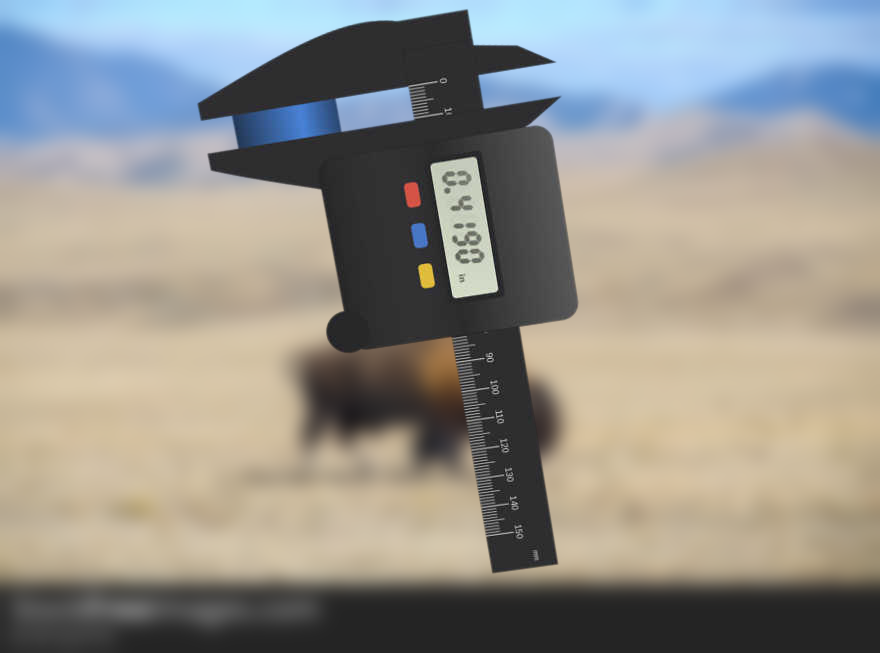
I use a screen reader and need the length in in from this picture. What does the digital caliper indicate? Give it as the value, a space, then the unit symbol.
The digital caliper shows 0.4190 in
